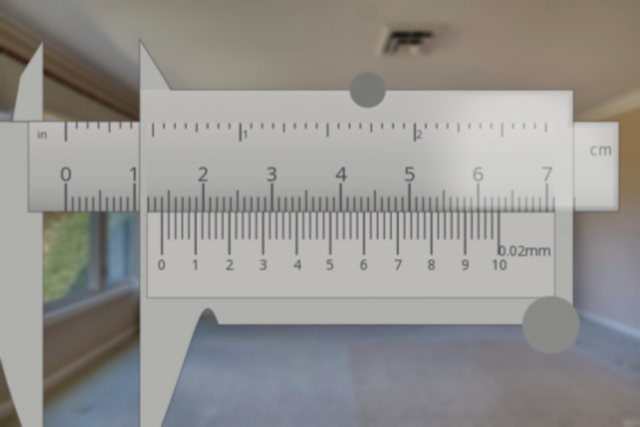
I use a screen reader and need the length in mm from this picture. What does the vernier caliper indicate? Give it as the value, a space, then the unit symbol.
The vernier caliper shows 14.0 mm
